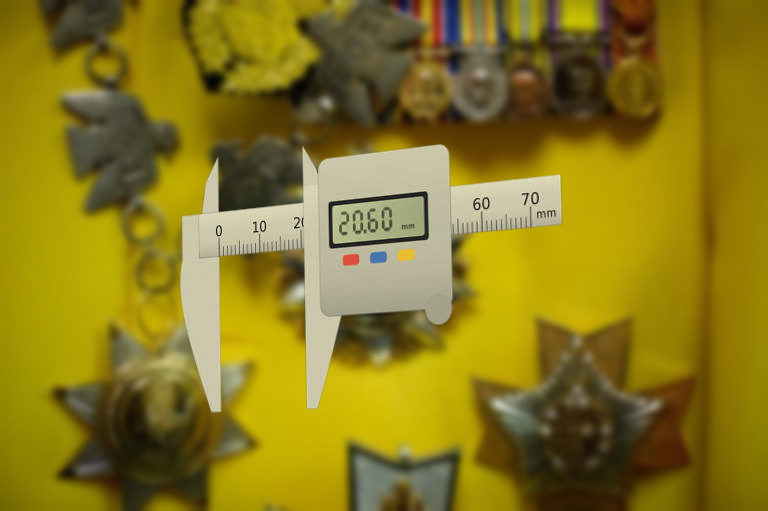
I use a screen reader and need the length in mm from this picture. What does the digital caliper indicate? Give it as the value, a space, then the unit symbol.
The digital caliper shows 20.60 mm
